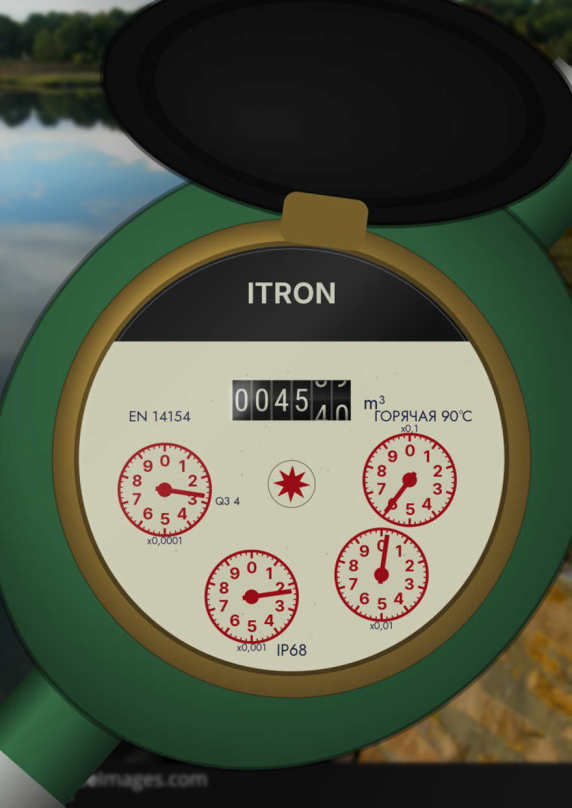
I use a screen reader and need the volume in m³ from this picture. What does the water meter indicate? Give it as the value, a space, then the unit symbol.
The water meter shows 4539.6022 m³
